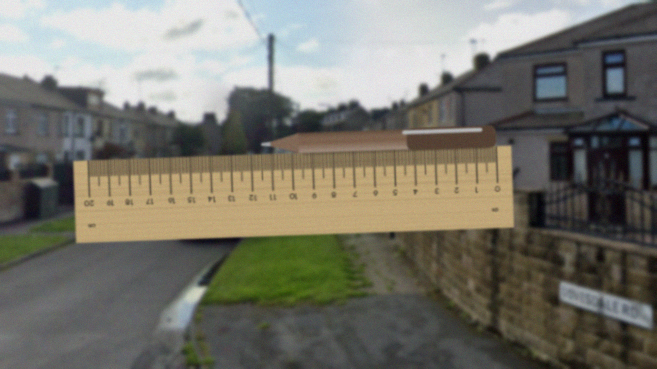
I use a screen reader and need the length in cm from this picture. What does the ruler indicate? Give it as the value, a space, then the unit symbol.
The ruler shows 11.5 cm
